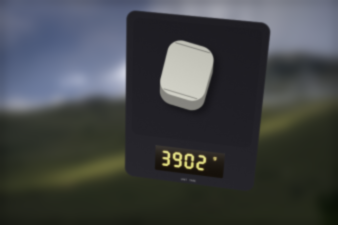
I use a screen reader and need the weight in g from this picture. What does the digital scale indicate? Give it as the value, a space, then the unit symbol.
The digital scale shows 3902 g
